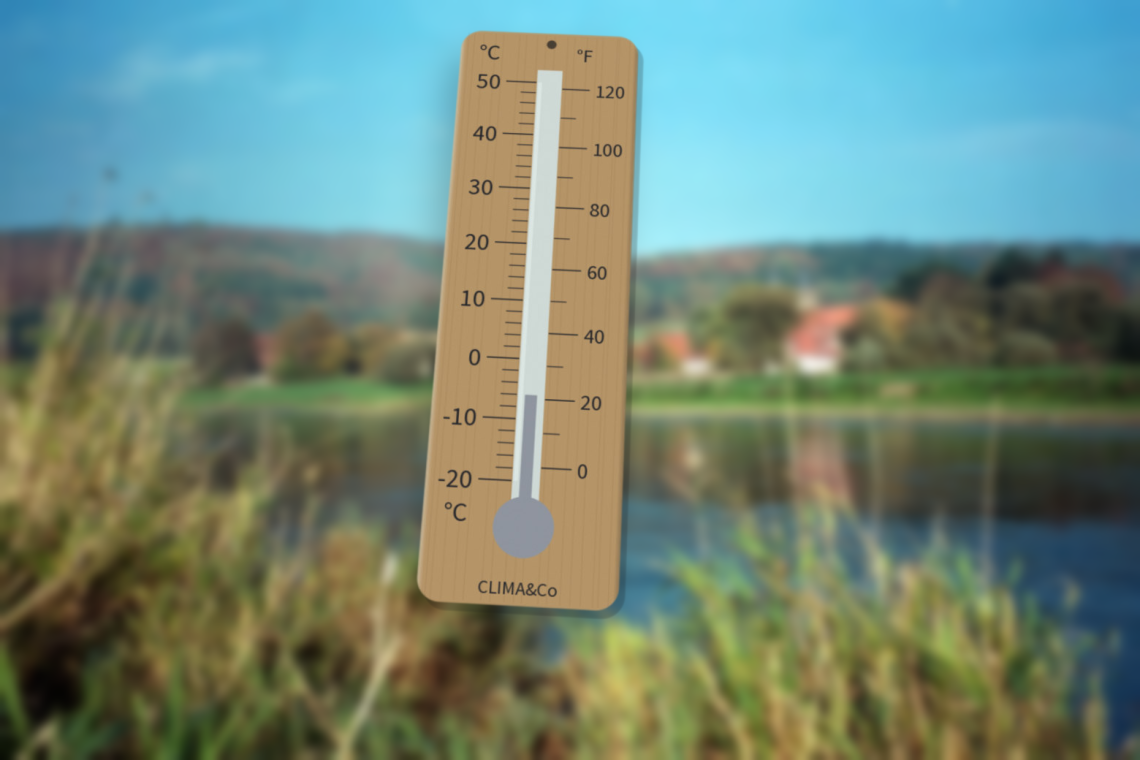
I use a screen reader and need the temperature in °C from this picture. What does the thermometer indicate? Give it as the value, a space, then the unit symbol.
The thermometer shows -6 °C
